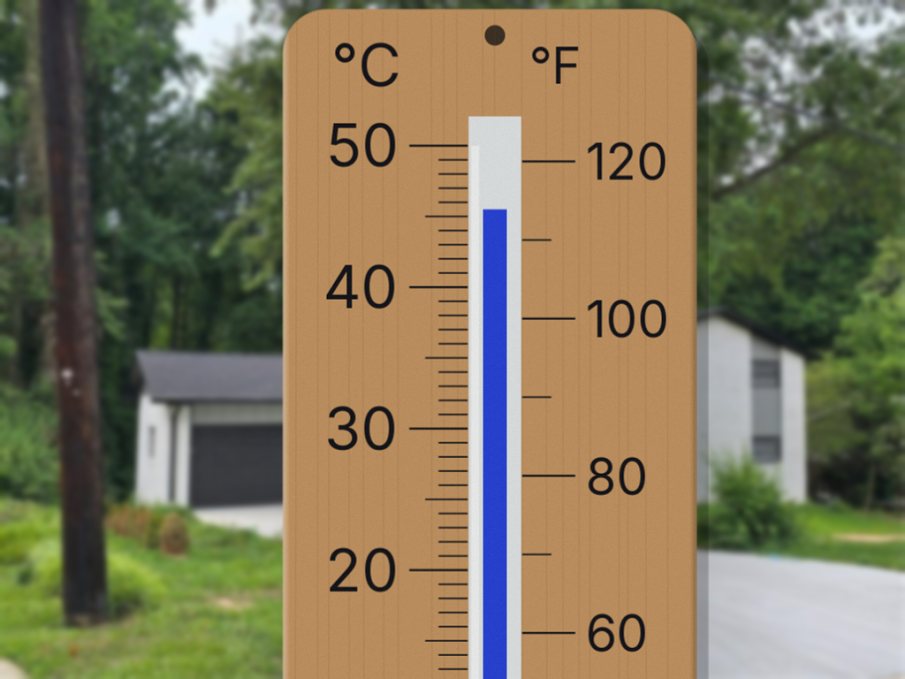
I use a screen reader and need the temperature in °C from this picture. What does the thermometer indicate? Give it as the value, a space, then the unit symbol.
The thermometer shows 45.5 °C
